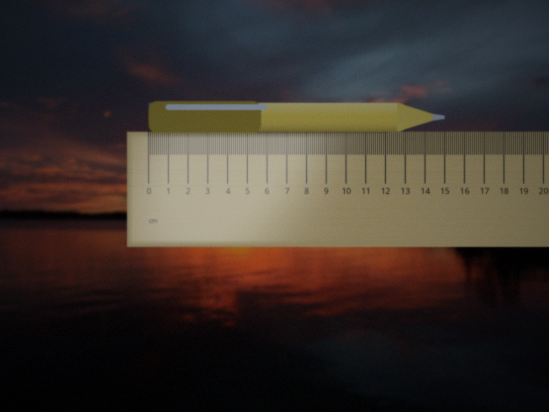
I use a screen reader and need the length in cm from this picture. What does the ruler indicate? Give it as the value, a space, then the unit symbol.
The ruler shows 15 cm
